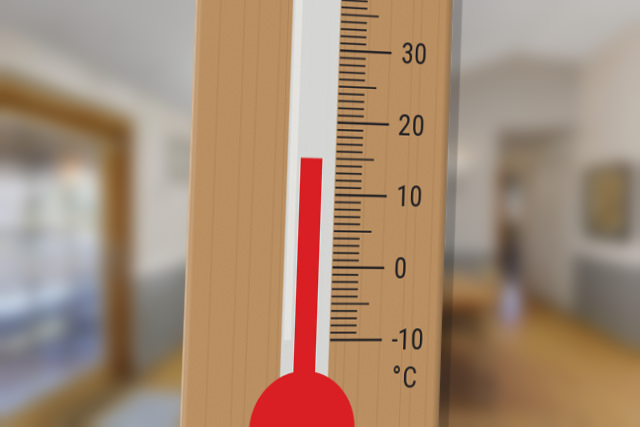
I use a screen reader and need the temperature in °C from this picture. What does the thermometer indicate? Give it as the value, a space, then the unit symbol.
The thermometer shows 15 °C
